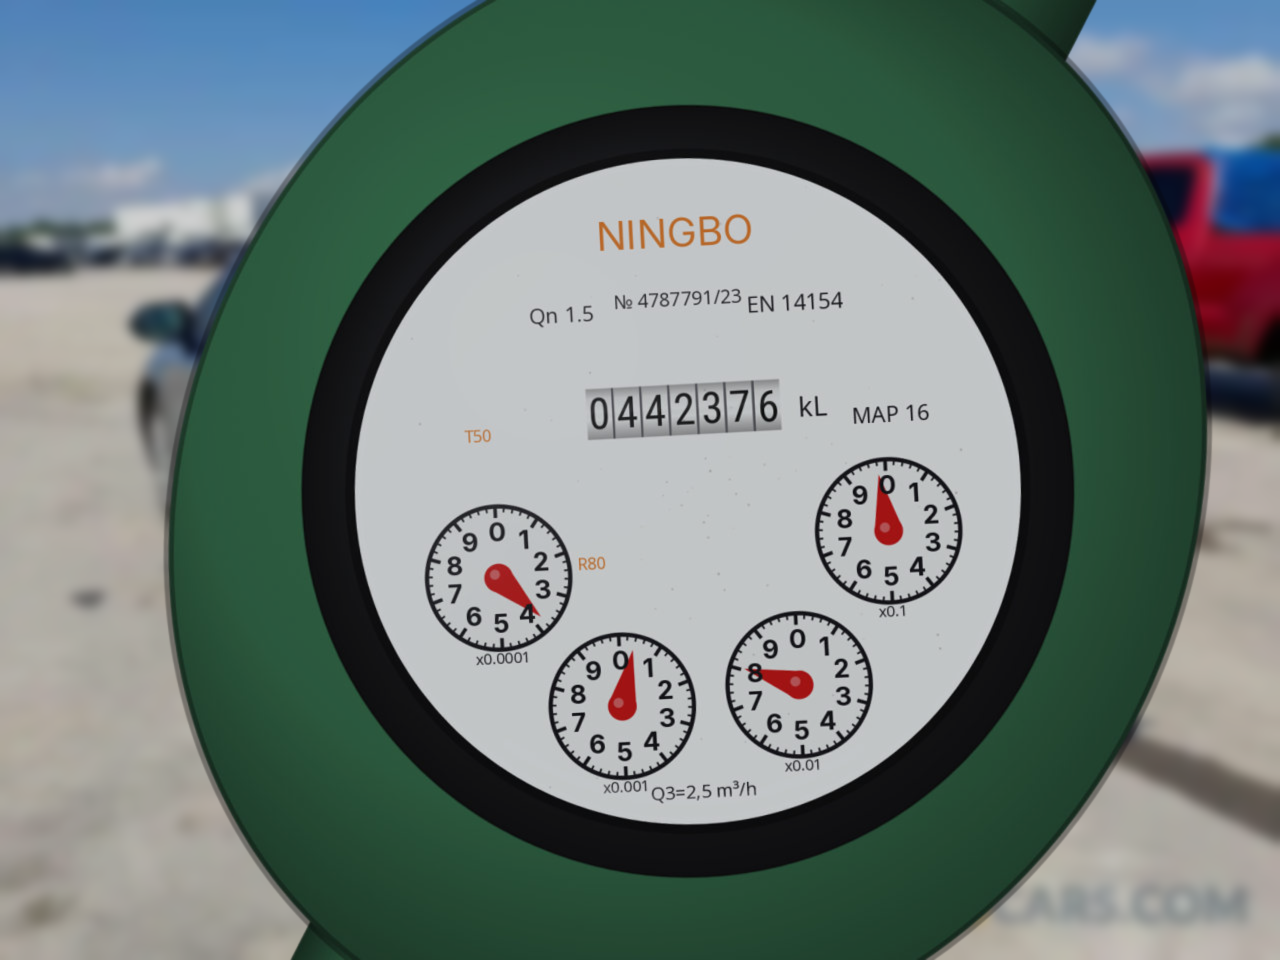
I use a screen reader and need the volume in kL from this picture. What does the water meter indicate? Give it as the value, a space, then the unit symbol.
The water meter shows 442375.9803 kL
